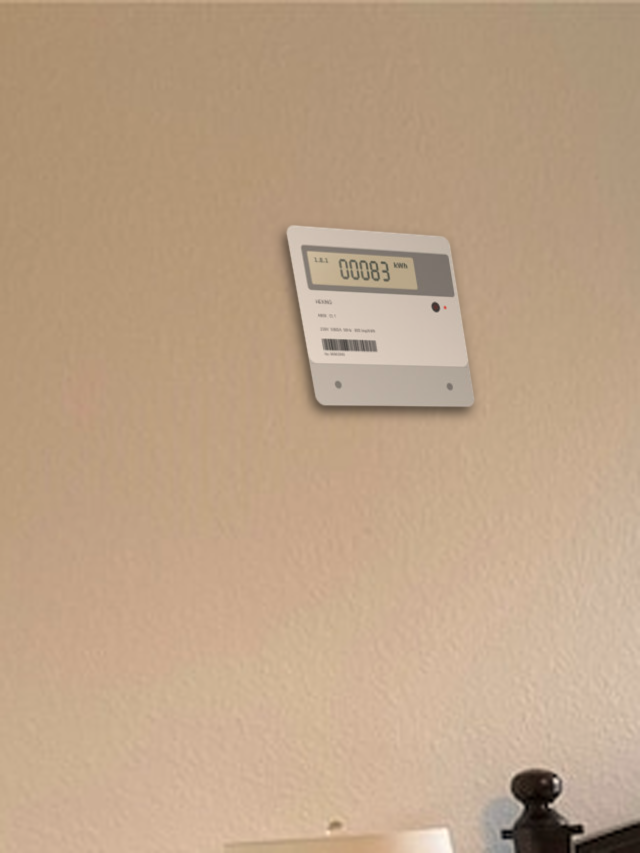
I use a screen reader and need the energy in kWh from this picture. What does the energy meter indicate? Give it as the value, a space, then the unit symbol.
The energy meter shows 83 kWh
